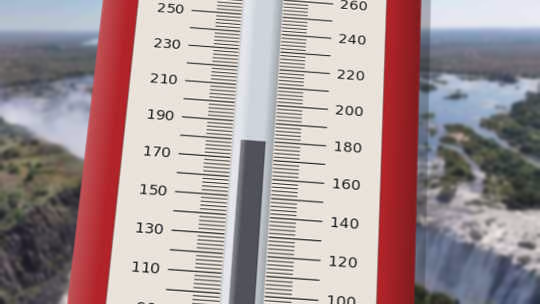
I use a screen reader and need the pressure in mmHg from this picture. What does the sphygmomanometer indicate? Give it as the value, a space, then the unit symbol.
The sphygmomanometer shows 180 mmHg
